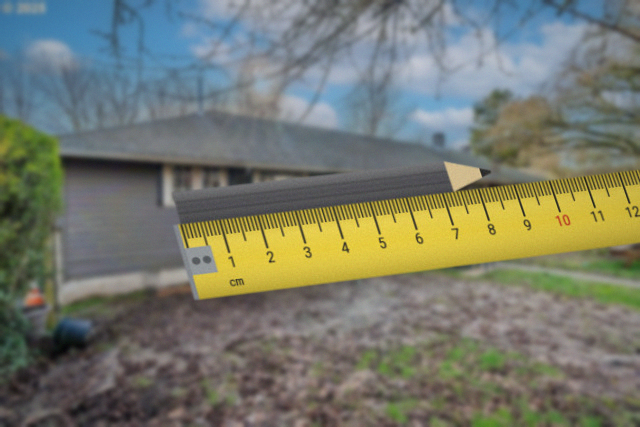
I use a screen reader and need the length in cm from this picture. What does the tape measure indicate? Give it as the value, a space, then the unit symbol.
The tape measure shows 8.5 cm
